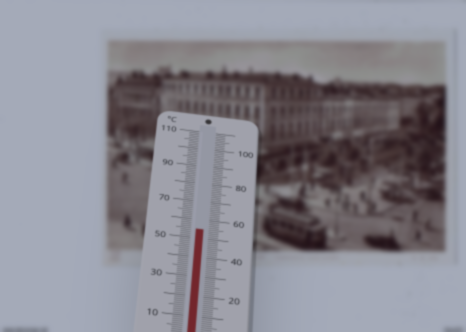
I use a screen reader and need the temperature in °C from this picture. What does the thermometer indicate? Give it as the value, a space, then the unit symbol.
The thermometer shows 55 °C
